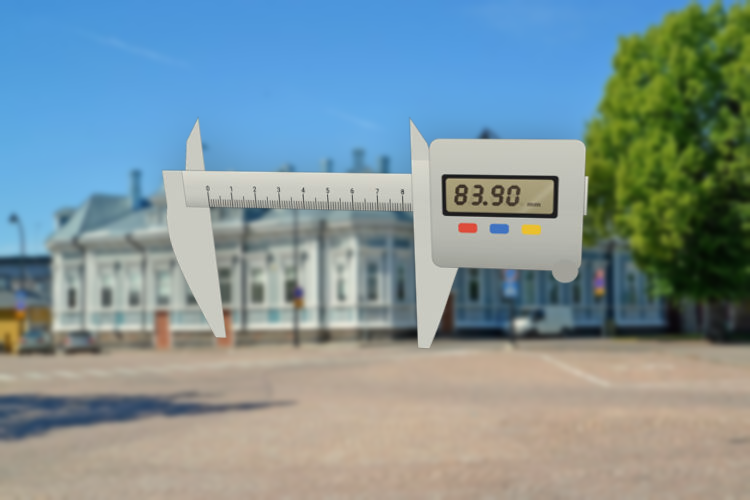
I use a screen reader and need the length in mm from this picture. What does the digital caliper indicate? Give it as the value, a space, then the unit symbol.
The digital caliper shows 83.90 mm
